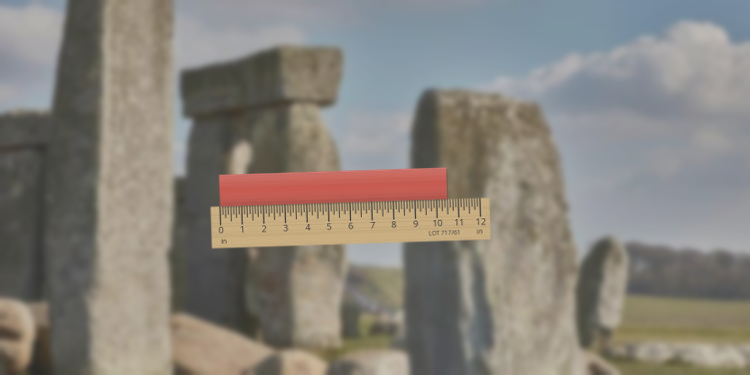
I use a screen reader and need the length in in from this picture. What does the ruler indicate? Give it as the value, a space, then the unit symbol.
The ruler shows 10.5 in
